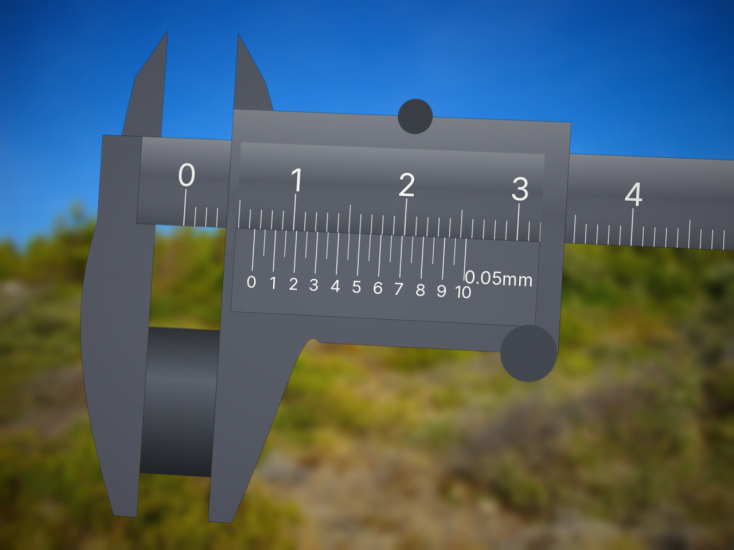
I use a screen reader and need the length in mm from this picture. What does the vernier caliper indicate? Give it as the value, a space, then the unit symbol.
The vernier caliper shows 6.5 mm
